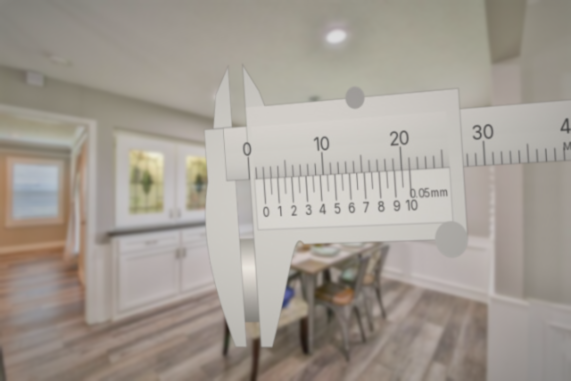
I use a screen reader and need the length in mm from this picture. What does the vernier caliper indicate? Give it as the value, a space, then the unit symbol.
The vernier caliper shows 2.0 mm
